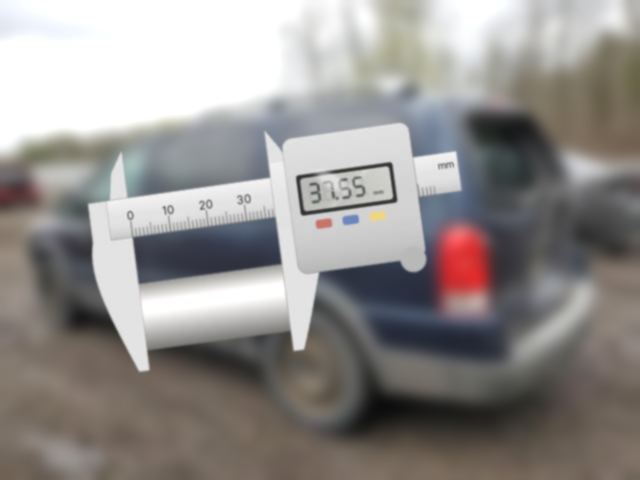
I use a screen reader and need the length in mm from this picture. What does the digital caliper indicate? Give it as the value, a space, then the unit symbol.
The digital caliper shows 37.55 mm
